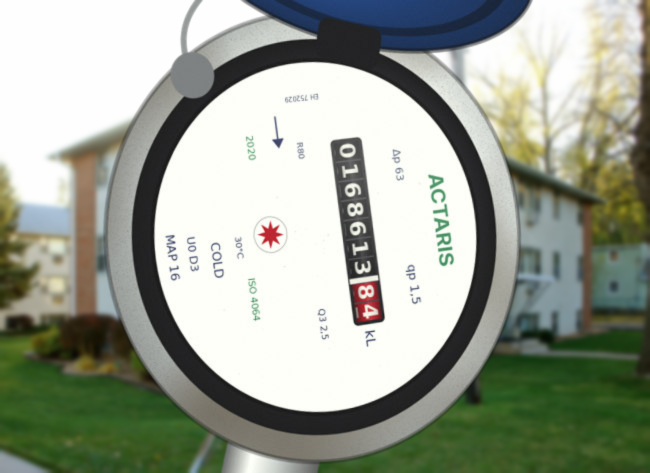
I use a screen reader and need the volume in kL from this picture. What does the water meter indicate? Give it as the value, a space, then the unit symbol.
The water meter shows 168613.84 kL
